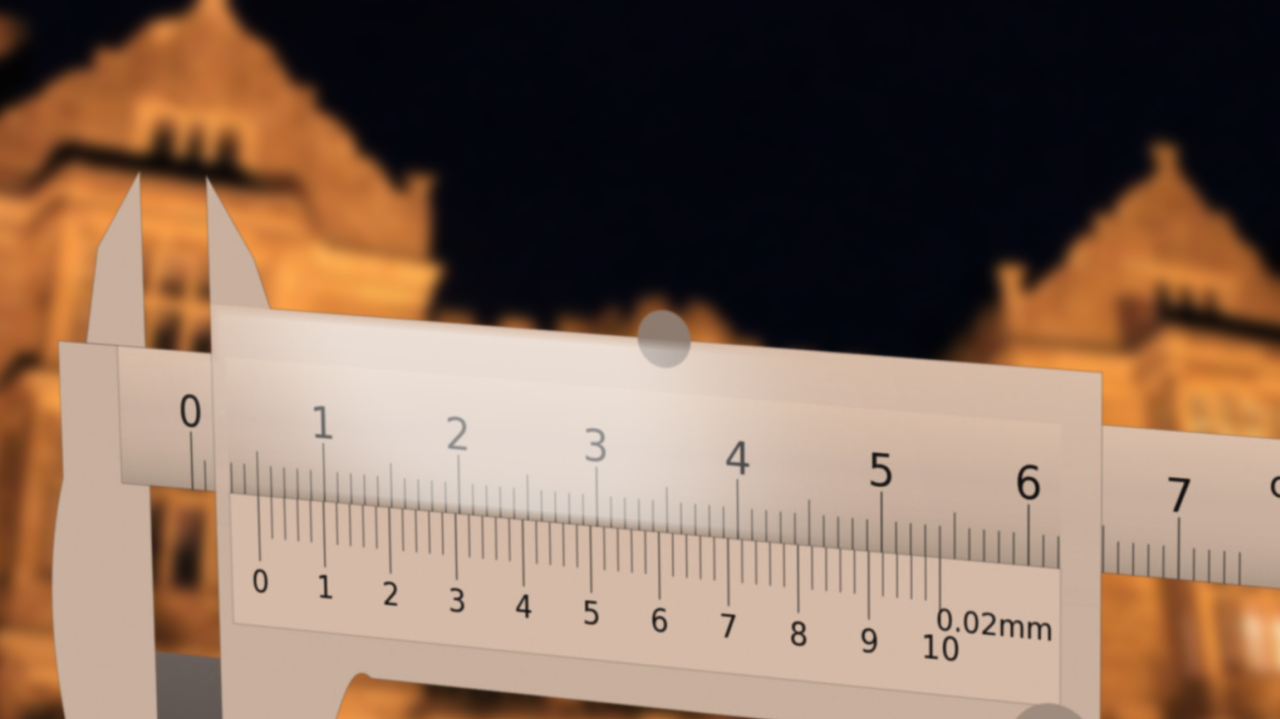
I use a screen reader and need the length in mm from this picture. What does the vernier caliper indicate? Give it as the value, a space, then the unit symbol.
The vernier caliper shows 5.0 mm
